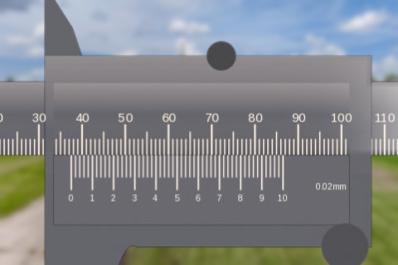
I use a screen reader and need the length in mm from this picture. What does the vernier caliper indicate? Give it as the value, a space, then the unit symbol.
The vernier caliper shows 37.5 mm
